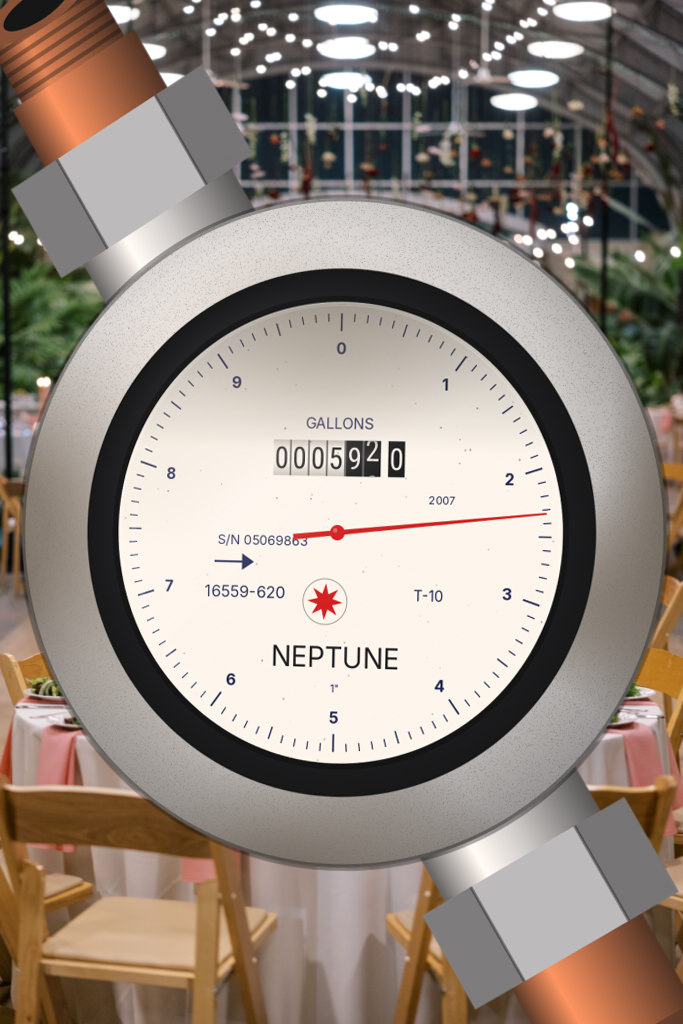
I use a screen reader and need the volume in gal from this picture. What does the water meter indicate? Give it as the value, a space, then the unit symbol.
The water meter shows 5922.3 gal
